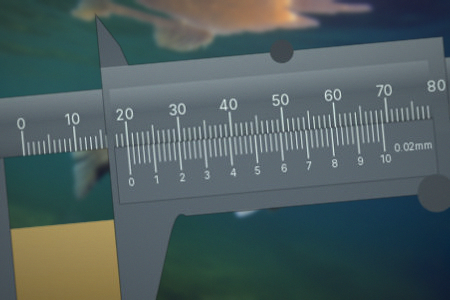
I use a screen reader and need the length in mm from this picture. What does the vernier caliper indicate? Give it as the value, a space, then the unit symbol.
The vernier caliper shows 20.0 mm
